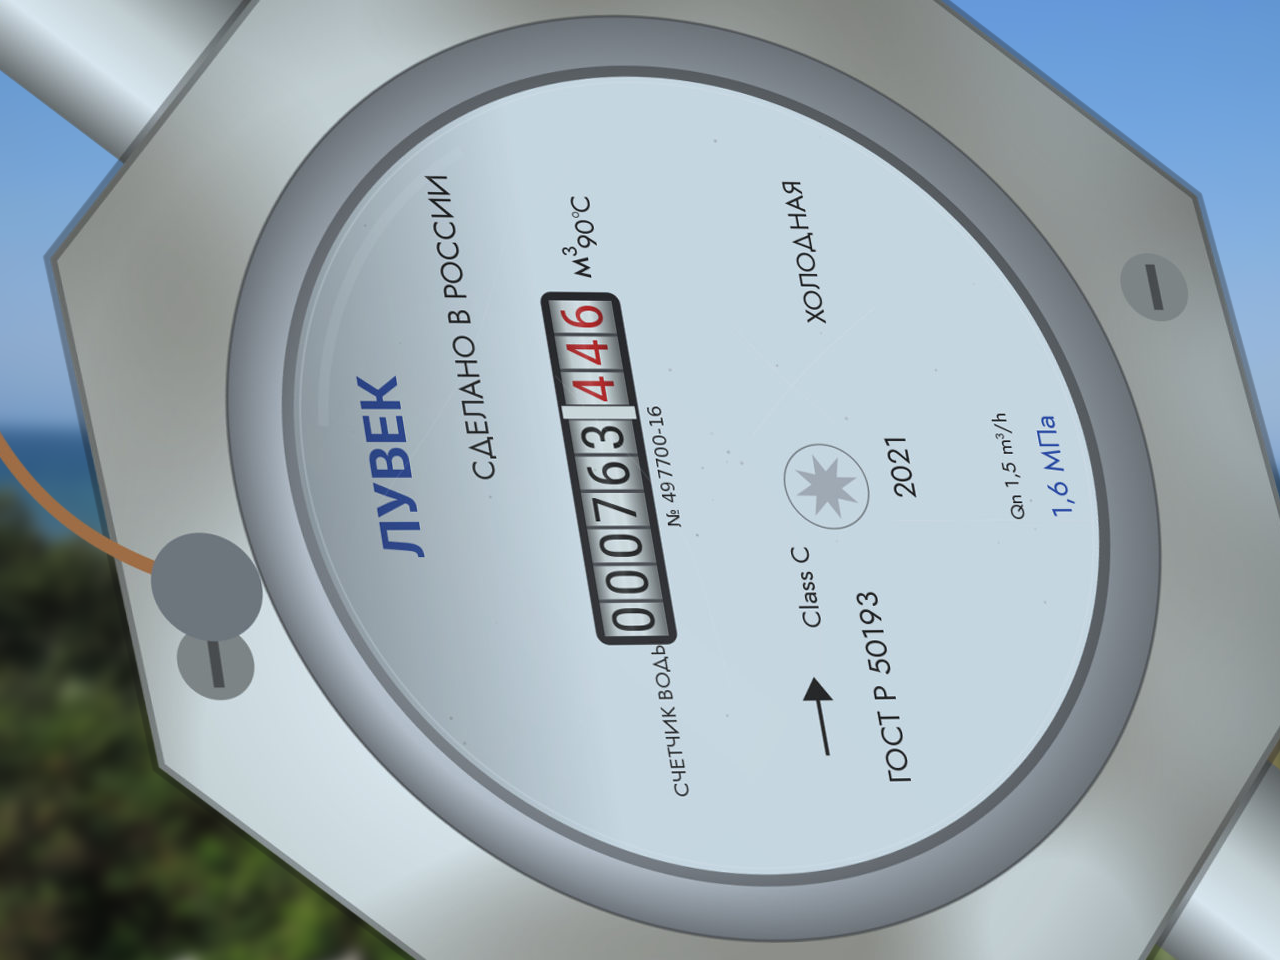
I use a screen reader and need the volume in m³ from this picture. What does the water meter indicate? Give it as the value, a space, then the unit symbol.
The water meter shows 763.446 m³
